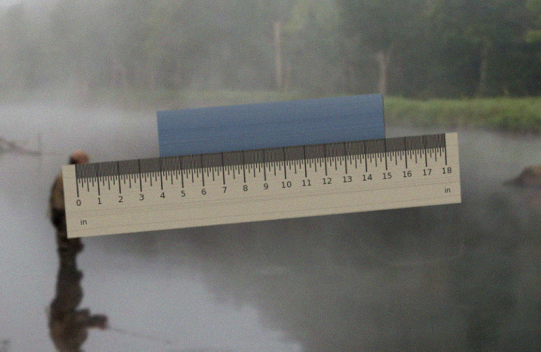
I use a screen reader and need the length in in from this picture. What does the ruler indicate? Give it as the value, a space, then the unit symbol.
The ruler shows 11 in
